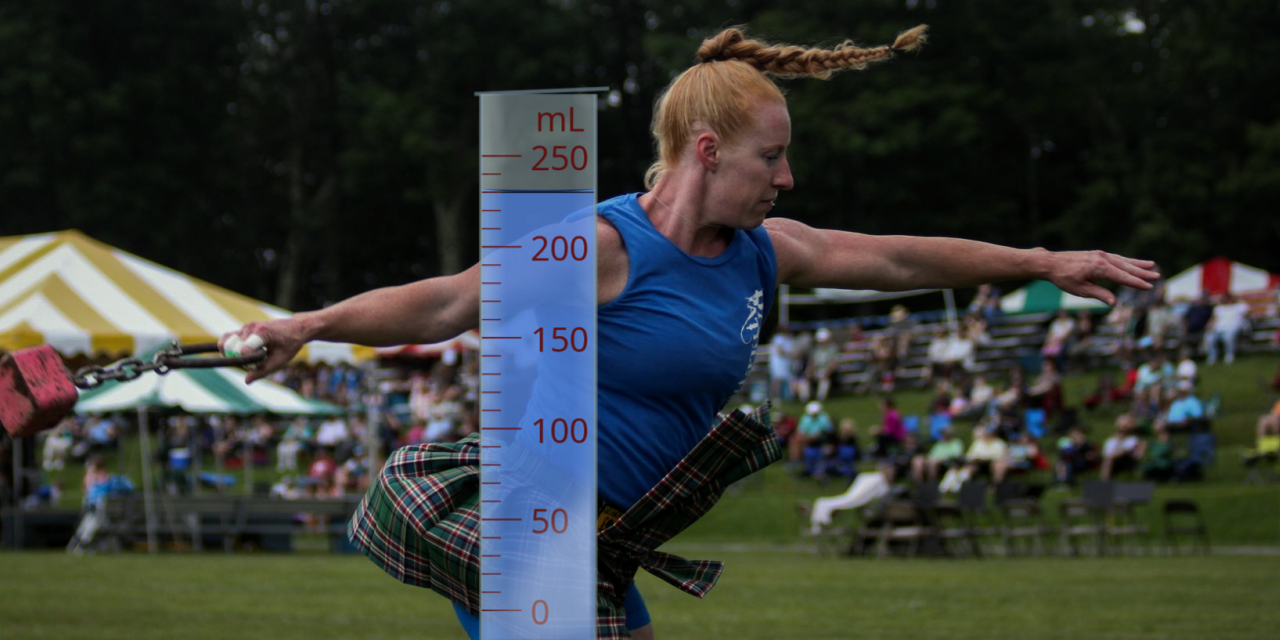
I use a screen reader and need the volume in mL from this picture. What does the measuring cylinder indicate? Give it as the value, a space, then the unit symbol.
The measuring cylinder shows 230 mL
